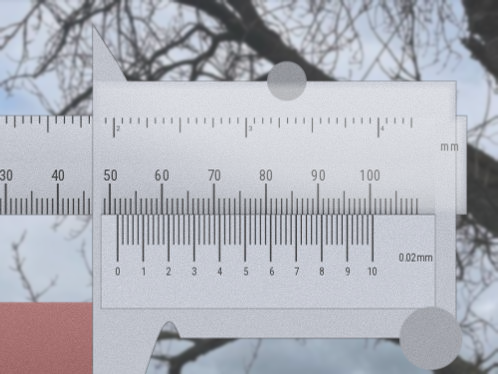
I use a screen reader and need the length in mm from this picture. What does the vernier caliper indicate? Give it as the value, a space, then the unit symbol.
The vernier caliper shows 51.5 mm
